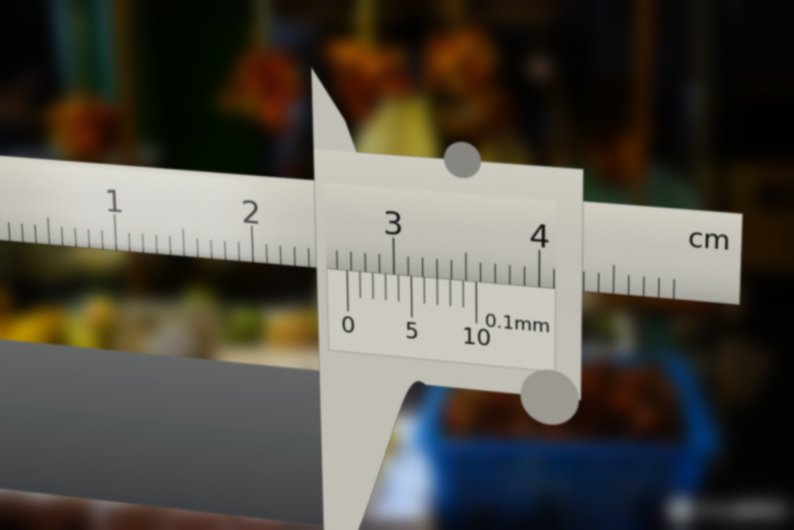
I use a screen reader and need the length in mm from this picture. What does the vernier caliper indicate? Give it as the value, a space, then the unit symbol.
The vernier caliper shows 26.7 mm
